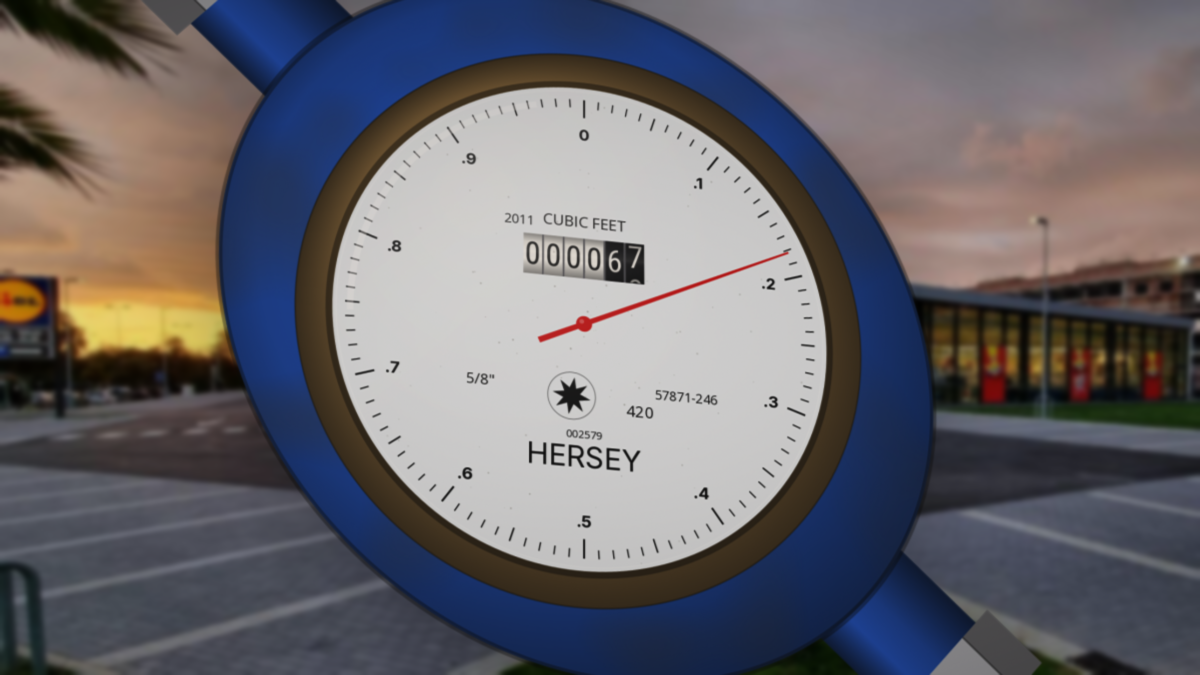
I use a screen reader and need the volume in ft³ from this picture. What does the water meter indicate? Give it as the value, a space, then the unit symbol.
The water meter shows 67.18 ft³
